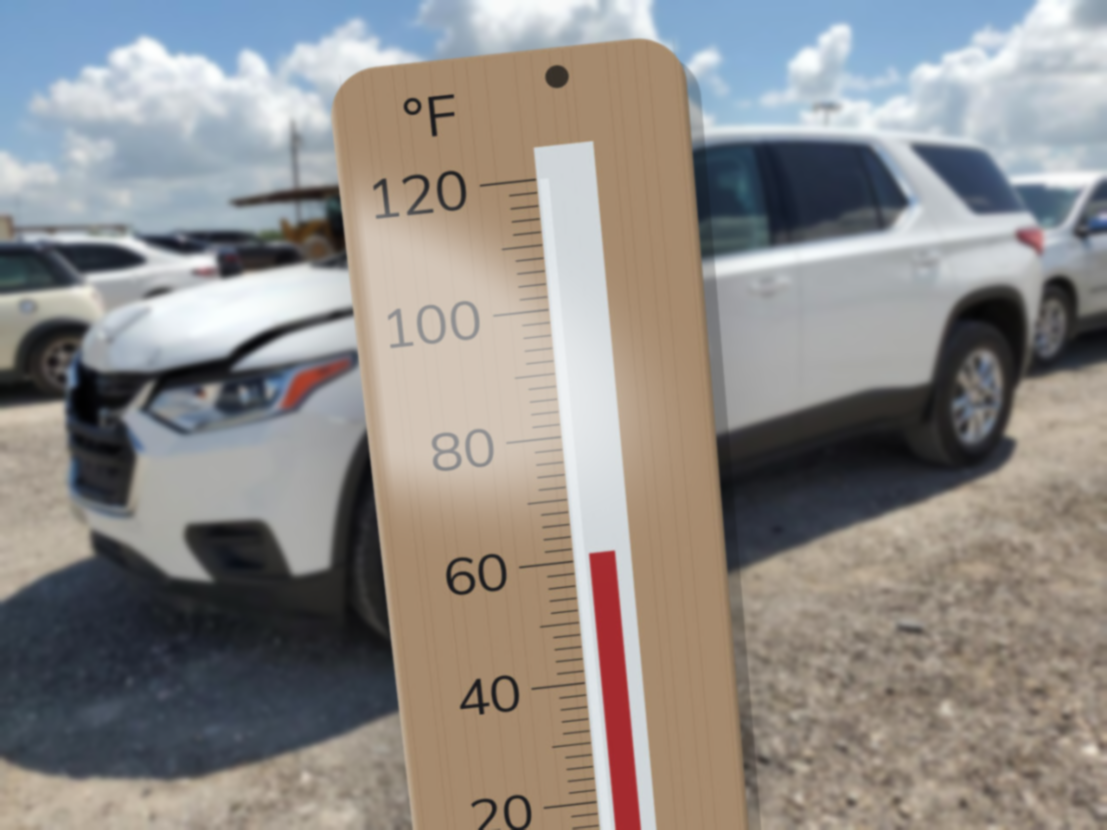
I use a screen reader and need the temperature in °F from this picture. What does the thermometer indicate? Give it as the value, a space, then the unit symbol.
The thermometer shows 61 °F
